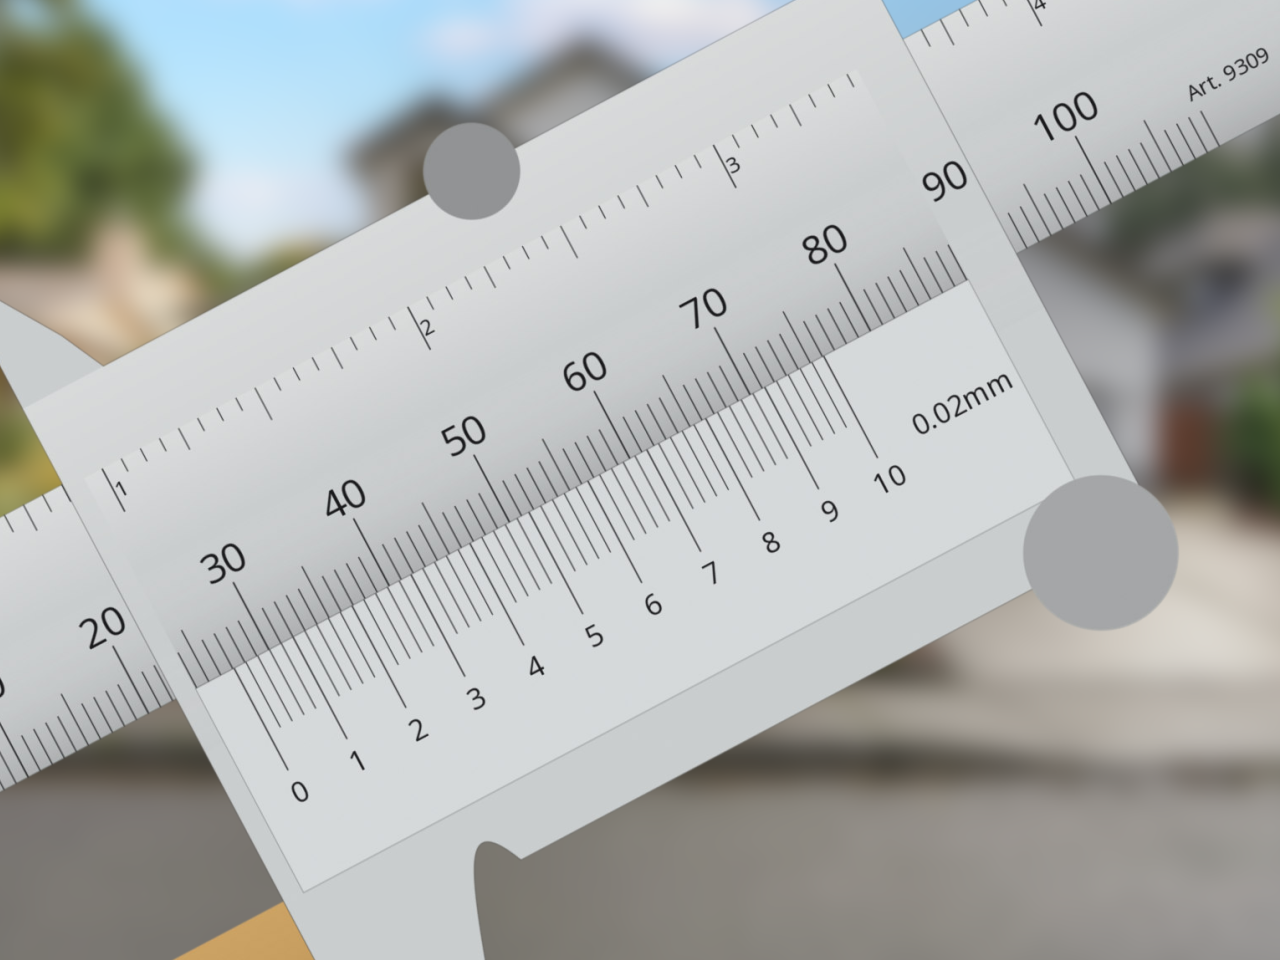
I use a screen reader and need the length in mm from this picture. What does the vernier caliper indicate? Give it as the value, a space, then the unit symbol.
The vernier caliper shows 27.1 mm
